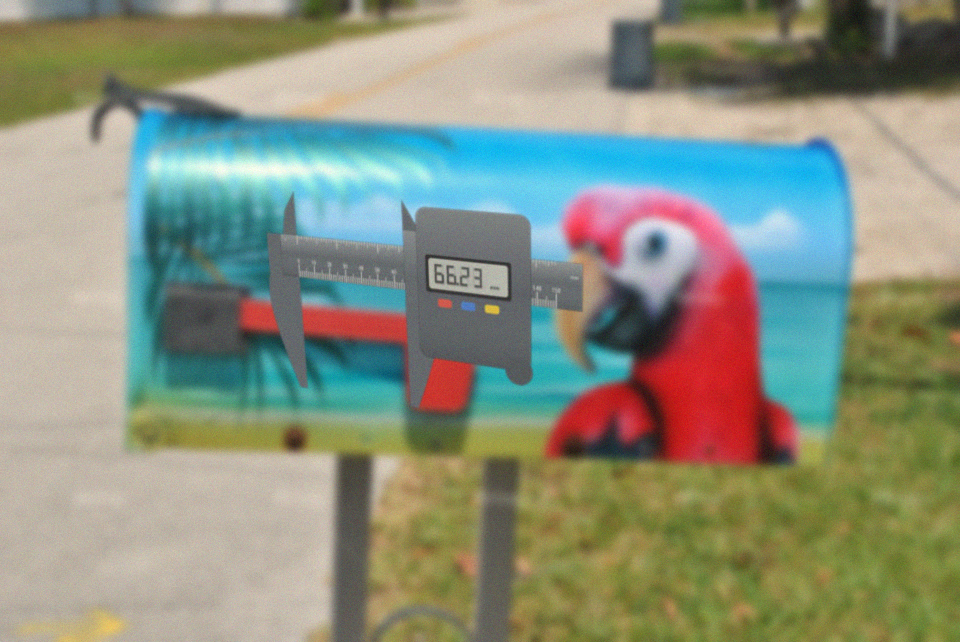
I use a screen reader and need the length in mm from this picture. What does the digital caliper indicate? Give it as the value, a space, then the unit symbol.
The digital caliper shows 66.23 mm
